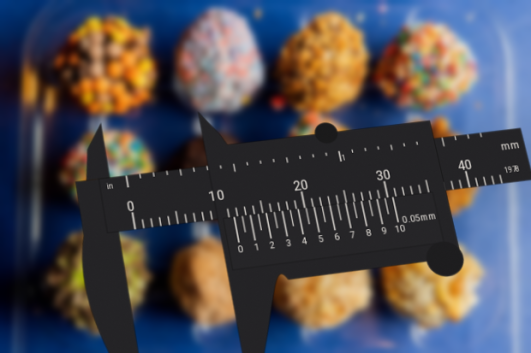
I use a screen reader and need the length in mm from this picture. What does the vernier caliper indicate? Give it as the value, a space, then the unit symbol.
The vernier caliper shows 11.6 mm
